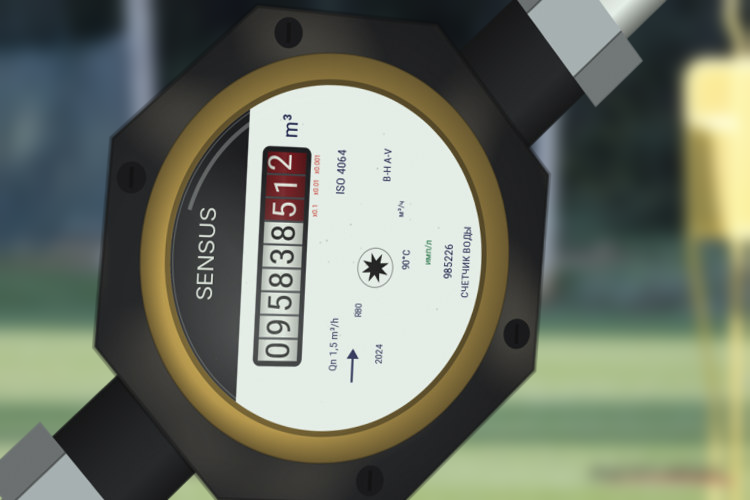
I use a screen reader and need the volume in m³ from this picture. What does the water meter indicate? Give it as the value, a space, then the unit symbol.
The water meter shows 95838.512 m³
